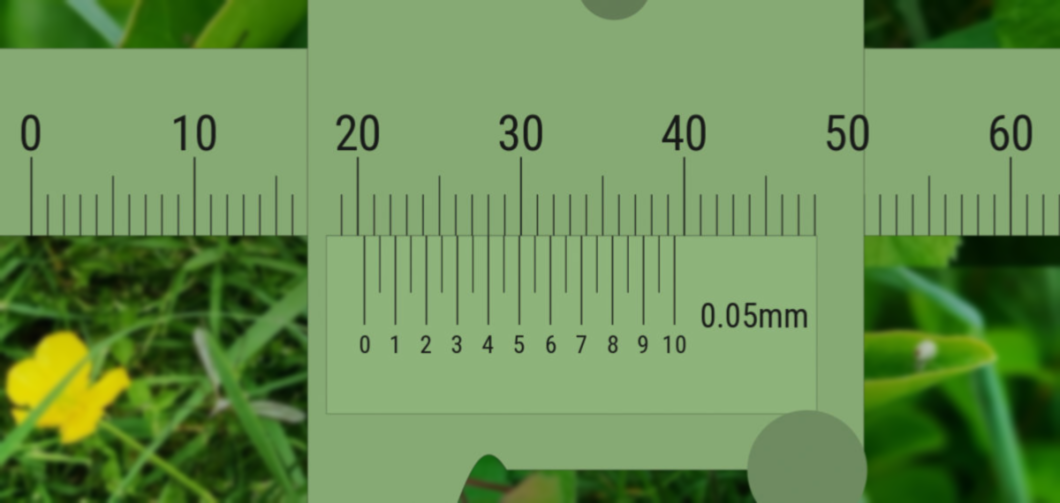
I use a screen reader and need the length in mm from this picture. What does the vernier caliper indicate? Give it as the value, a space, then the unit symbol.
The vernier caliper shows 20.4 mm
